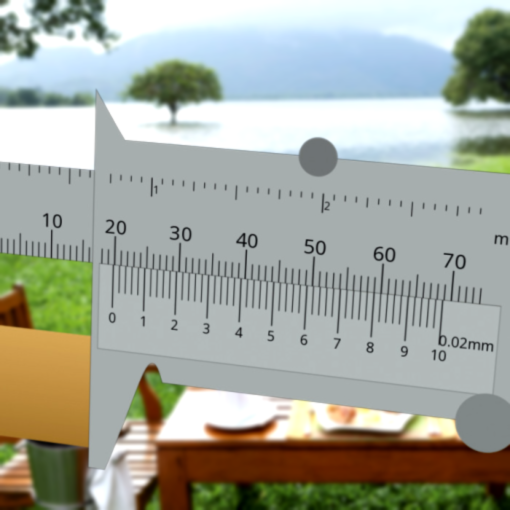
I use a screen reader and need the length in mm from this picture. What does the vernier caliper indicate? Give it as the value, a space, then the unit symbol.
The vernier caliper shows 19.8 mm
